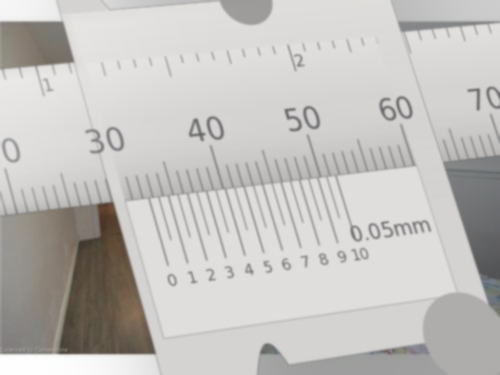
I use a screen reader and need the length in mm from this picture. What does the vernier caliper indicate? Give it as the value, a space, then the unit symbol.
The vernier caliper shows 32.6 mm
